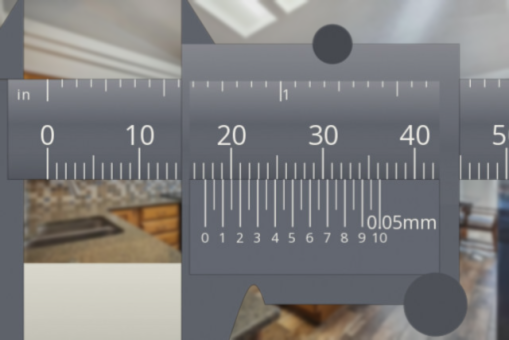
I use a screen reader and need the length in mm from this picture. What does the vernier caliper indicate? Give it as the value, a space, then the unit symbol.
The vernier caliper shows 17.2 mm
